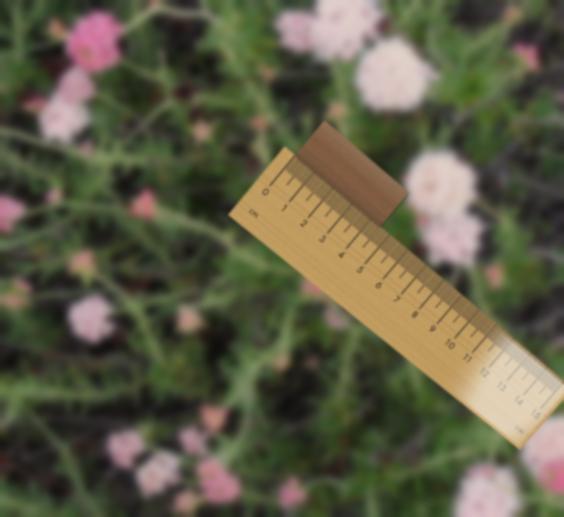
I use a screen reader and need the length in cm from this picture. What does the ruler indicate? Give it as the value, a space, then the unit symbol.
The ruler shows 4.5 cm
